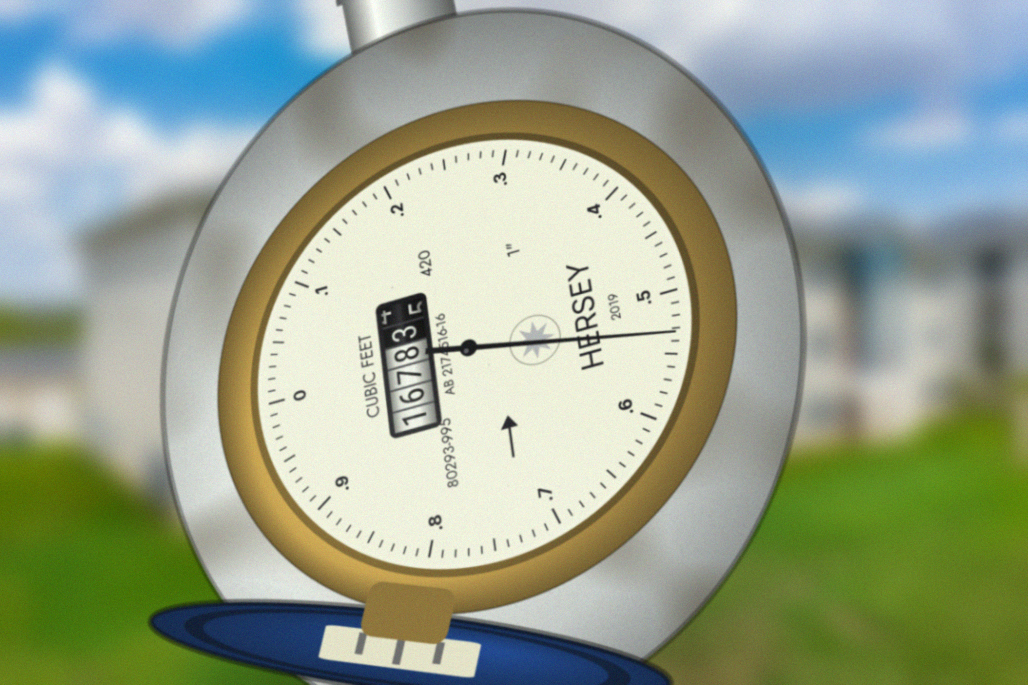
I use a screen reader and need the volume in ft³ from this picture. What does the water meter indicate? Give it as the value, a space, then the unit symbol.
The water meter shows 167834.53 ft³
